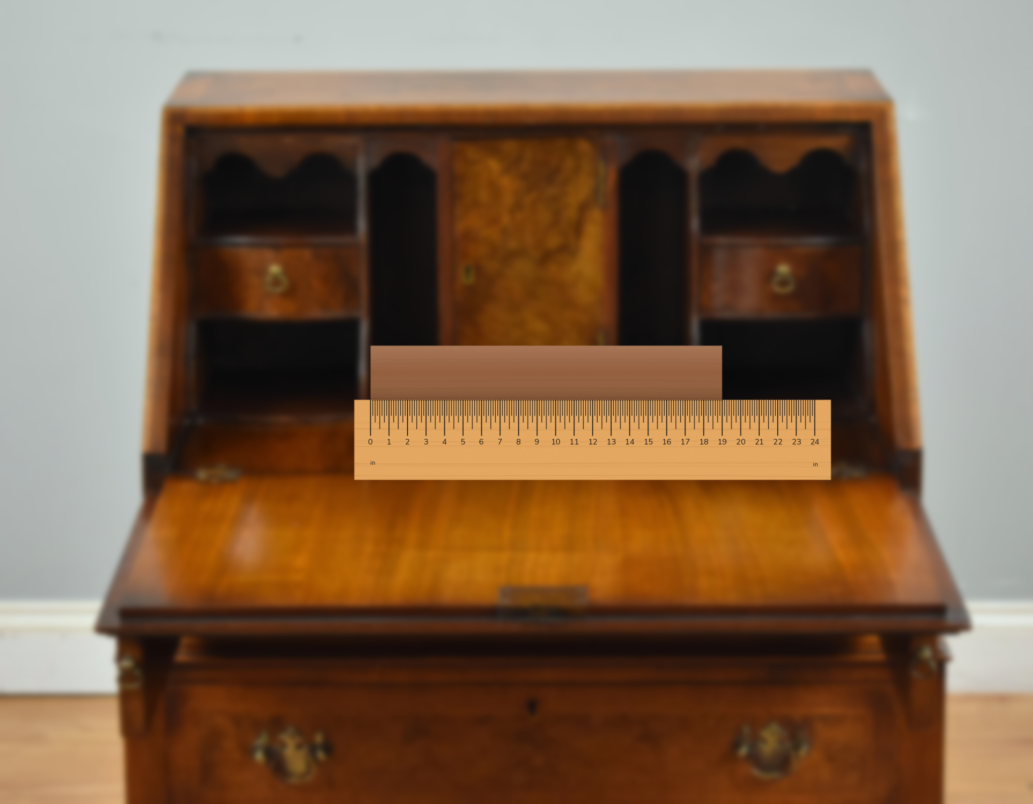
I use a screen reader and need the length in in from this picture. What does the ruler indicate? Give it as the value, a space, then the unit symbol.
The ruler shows 19 in
